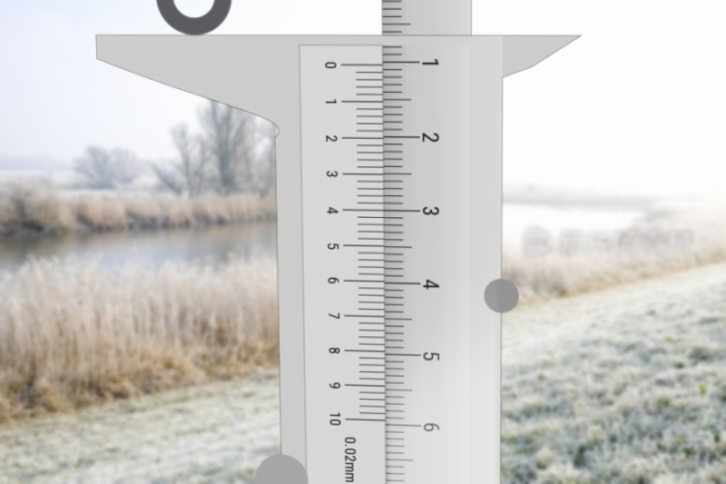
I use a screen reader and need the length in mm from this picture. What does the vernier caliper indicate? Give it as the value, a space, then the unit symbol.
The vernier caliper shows 10.4 mm
